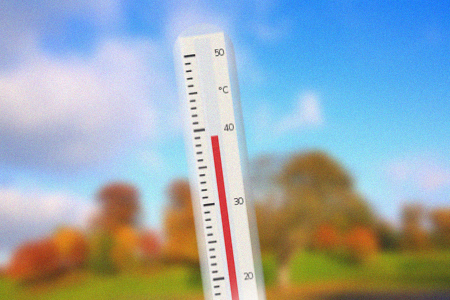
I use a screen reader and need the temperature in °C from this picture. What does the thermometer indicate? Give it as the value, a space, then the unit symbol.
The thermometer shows 39 °C
